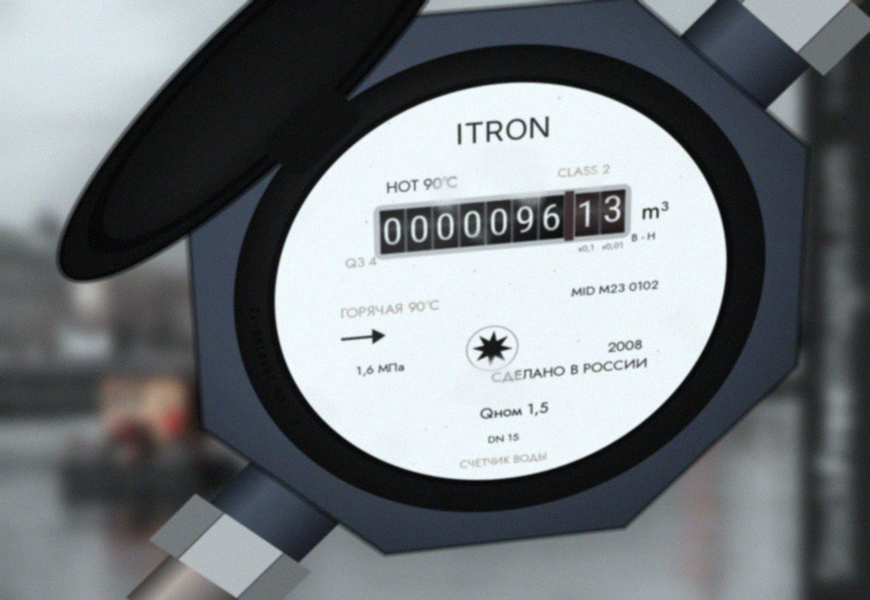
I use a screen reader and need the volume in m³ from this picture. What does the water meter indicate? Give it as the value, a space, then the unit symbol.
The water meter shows 96.13 m³
